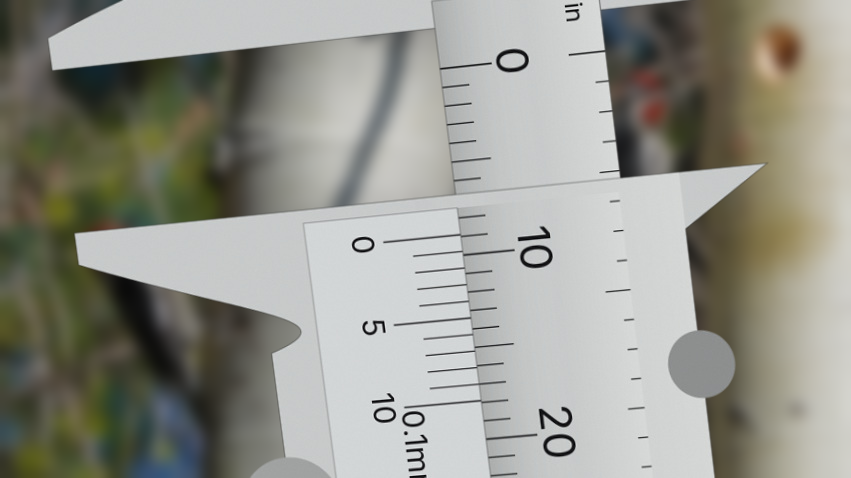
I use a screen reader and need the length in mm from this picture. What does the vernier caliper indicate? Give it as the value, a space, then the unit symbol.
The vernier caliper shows 8.9 mm
